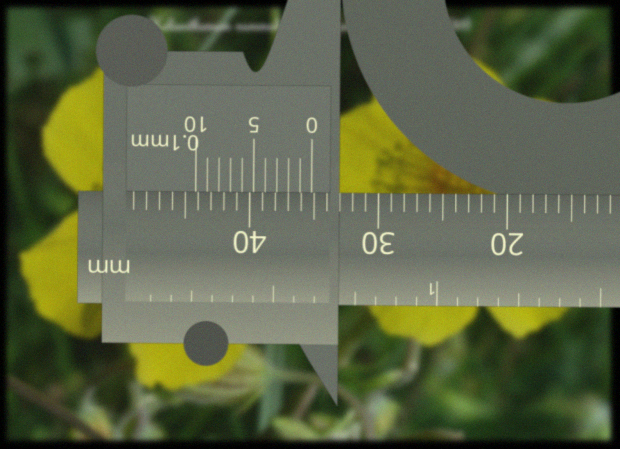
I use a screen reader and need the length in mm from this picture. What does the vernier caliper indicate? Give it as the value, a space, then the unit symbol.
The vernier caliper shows 35.2 mm
